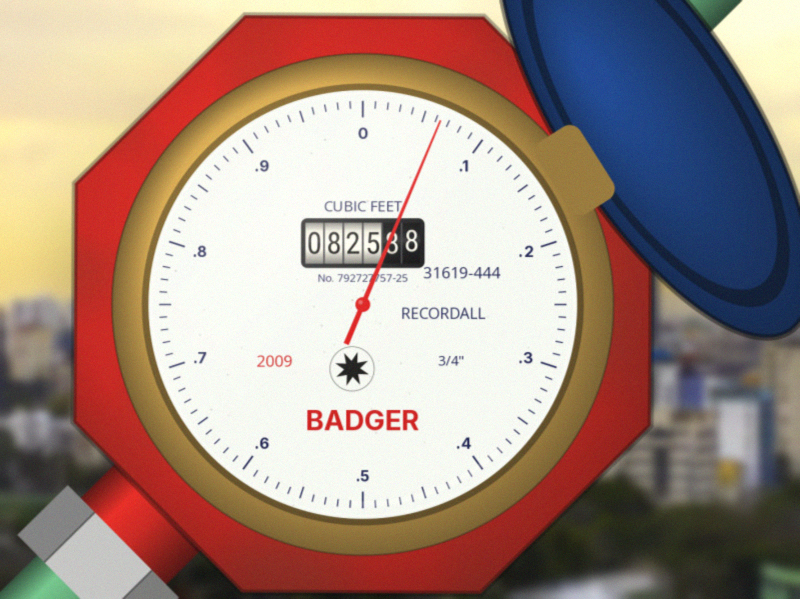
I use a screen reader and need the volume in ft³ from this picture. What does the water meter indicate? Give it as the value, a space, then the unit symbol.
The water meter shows 82588.06 ft³
